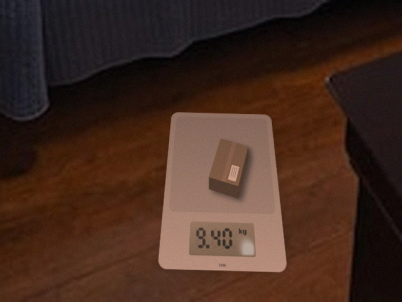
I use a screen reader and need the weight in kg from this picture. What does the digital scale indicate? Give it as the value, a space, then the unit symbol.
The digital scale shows 9.40 kg
